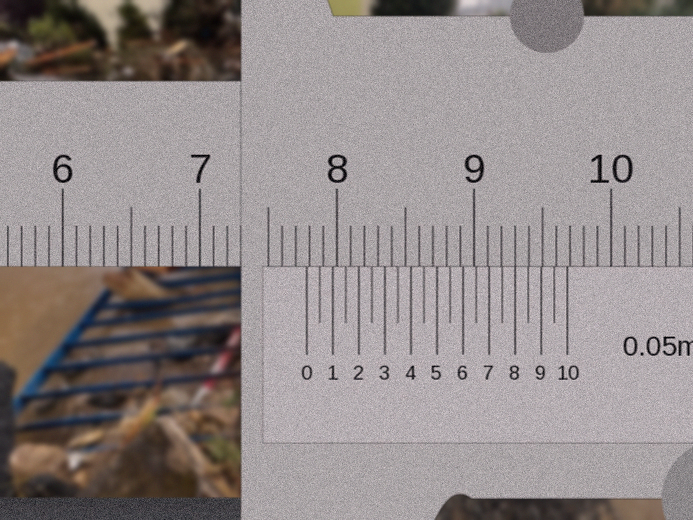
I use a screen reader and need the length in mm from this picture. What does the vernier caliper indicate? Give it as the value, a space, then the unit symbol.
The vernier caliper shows 77.8 mm
